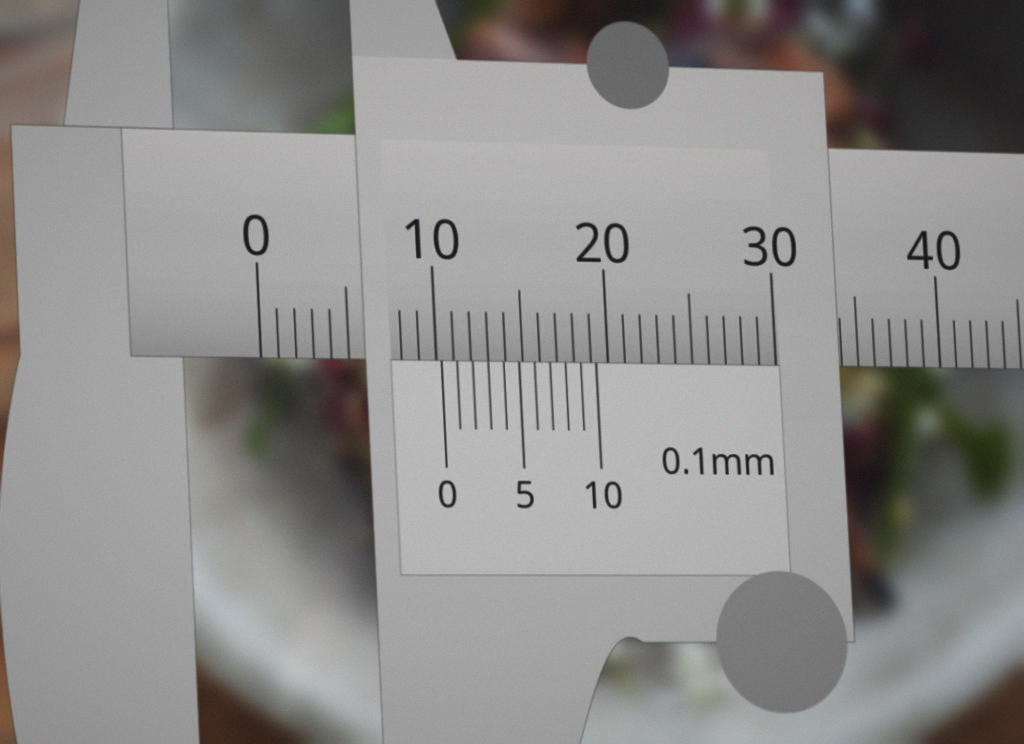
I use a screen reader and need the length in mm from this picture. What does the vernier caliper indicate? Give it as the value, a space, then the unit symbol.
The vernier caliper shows 10.3 mm
